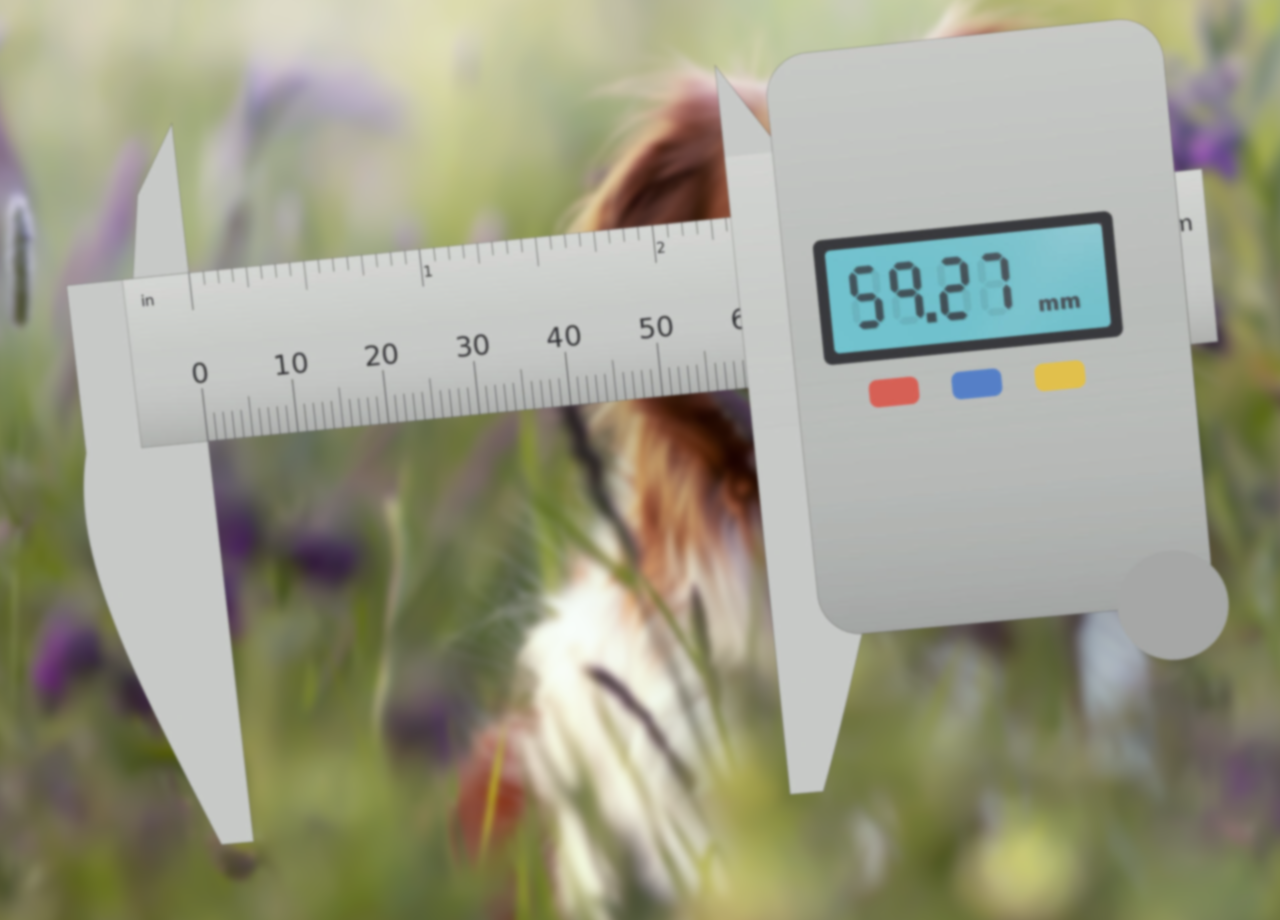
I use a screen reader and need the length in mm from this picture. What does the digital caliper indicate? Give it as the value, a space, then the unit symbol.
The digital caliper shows 59.27 mm
